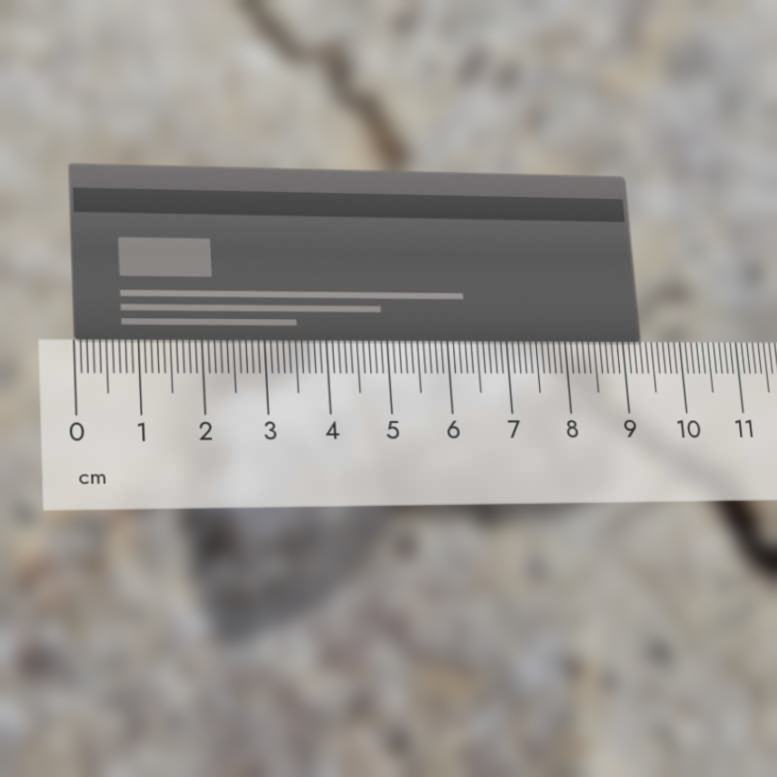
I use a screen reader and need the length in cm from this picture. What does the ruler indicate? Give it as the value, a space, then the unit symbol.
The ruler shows 9.3 cm
